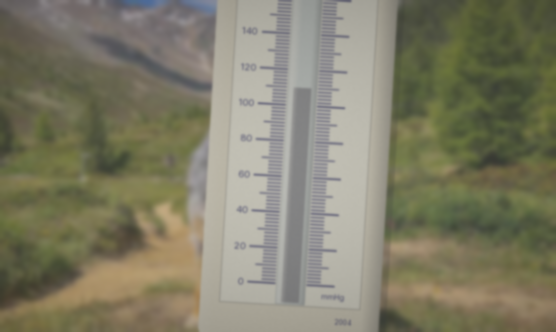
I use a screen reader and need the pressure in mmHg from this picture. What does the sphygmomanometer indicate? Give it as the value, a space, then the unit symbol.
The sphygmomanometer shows 110 mmHg
